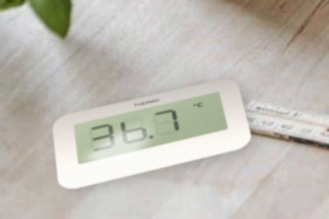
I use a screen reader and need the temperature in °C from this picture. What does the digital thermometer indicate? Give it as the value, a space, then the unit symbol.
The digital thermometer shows 36.7 °C
